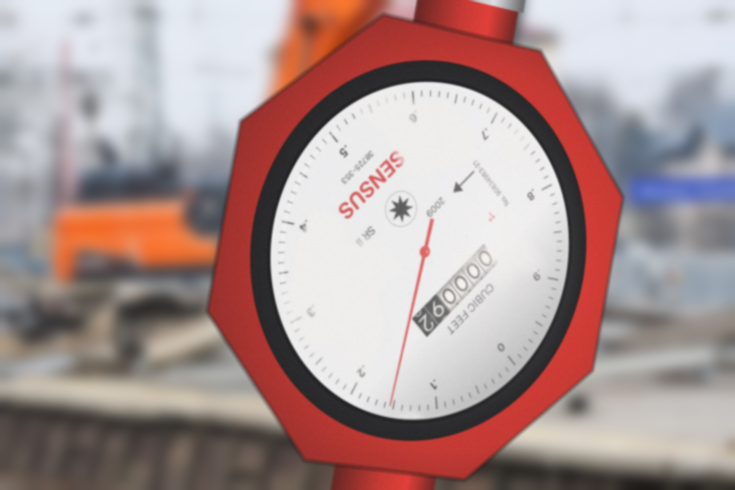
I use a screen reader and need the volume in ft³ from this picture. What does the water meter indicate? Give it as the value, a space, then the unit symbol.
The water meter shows 92.15 ft³
